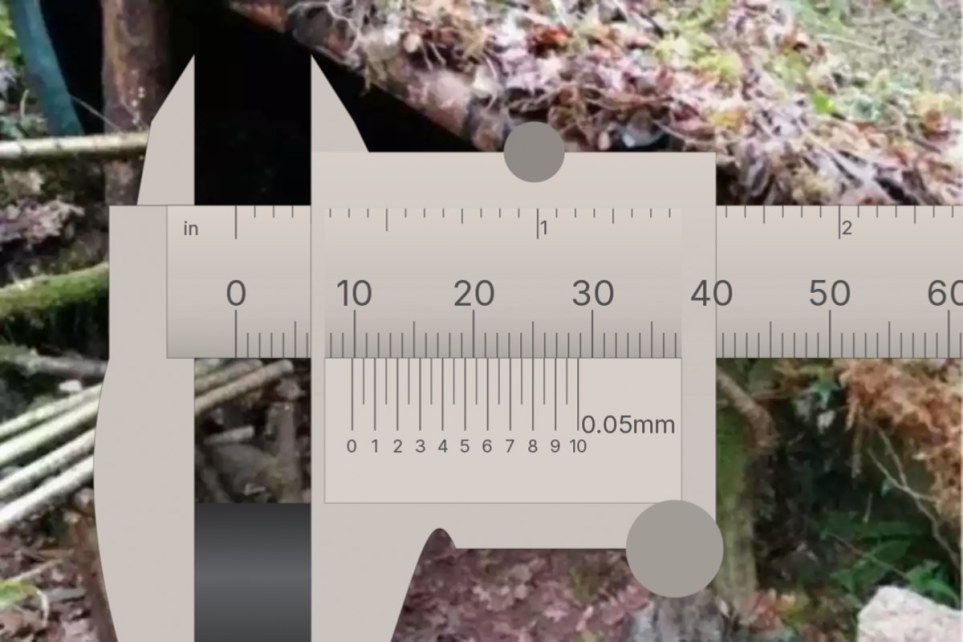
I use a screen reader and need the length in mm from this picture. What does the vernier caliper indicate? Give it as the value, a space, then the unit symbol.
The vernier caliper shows 9.8 mm
